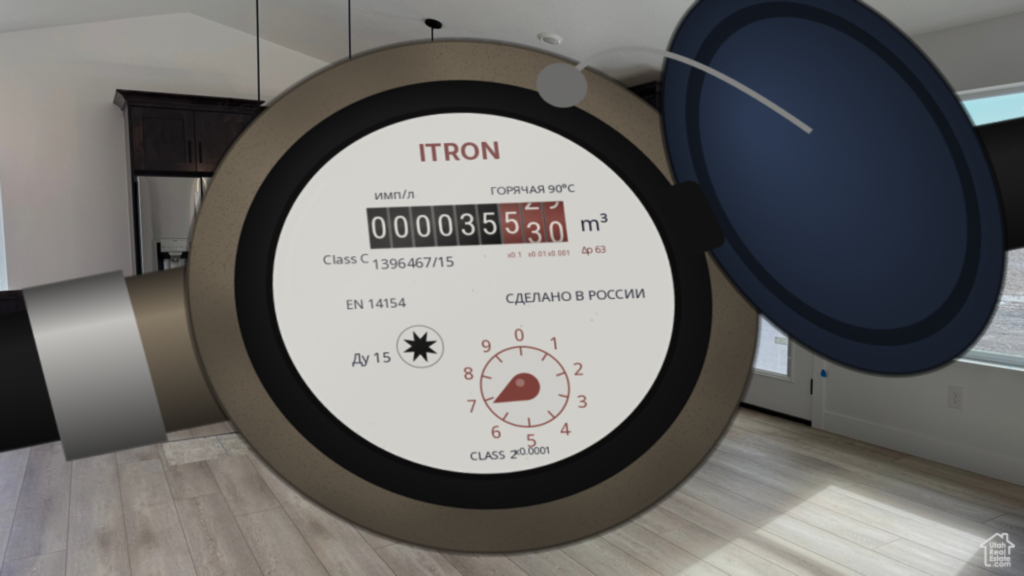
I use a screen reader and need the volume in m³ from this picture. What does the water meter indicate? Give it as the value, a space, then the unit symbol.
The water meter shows 35.5296 m³
